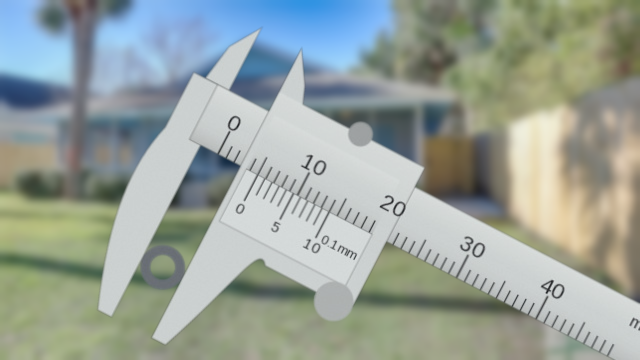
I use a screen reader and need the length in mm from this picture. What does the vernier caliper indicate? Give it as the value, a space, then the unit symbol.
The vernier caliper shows 5.0 mm
